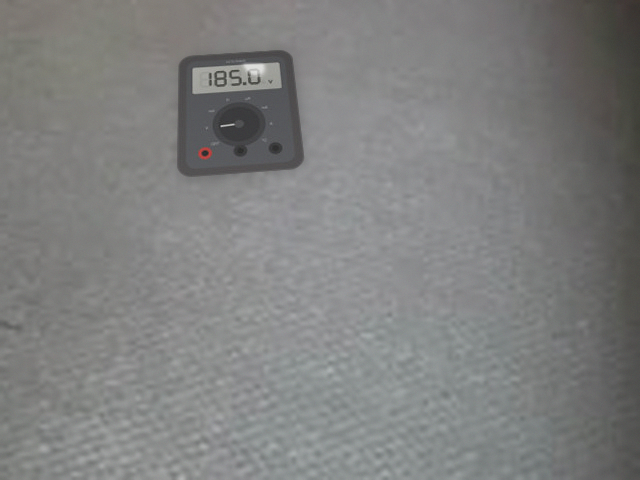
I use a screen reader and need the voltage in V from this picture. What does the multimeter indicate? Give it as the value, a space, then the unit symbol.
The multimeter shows 185.0 V
